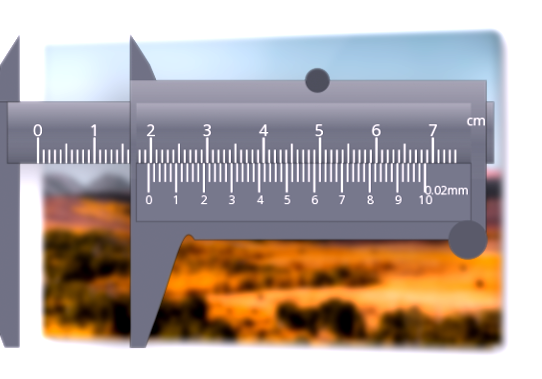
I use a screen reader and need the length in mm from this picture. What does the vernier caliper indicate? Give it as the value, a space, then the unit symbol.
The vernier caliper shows 19.6 mm
